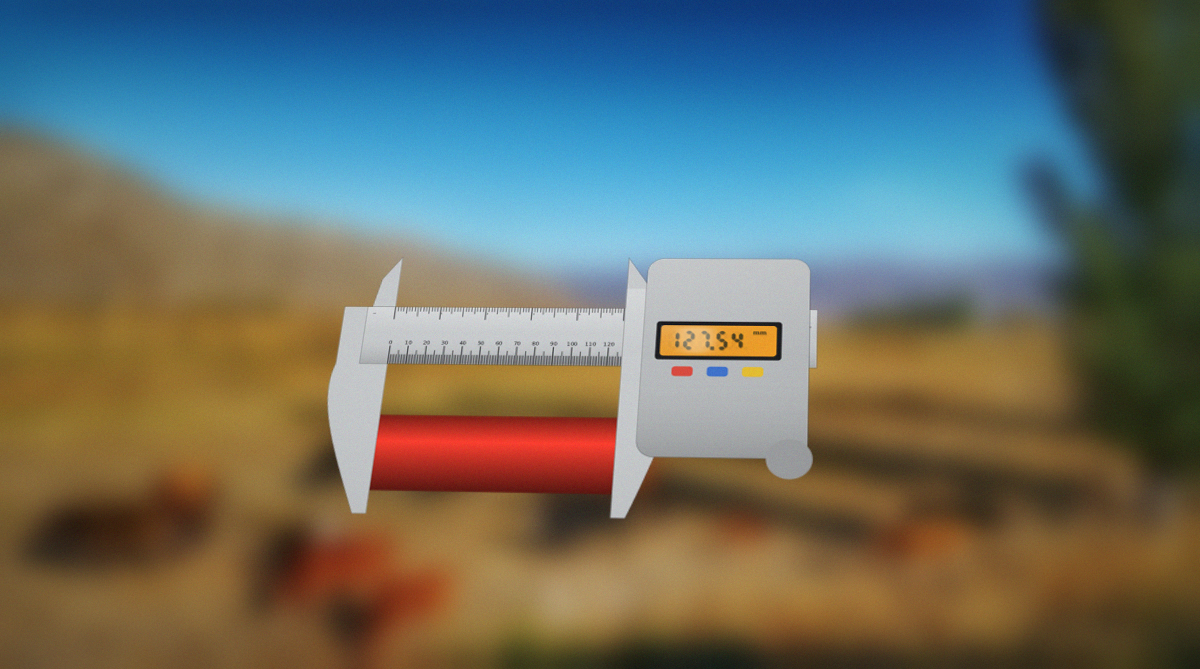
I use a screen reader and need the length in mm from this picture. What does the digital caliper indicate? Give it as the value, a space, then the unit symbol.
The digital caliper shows 127.54 mm
